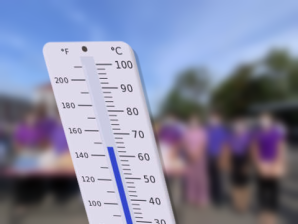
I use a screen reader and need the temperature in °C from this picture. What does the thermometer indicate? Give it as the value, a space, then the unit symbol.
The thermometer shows 64 °C
